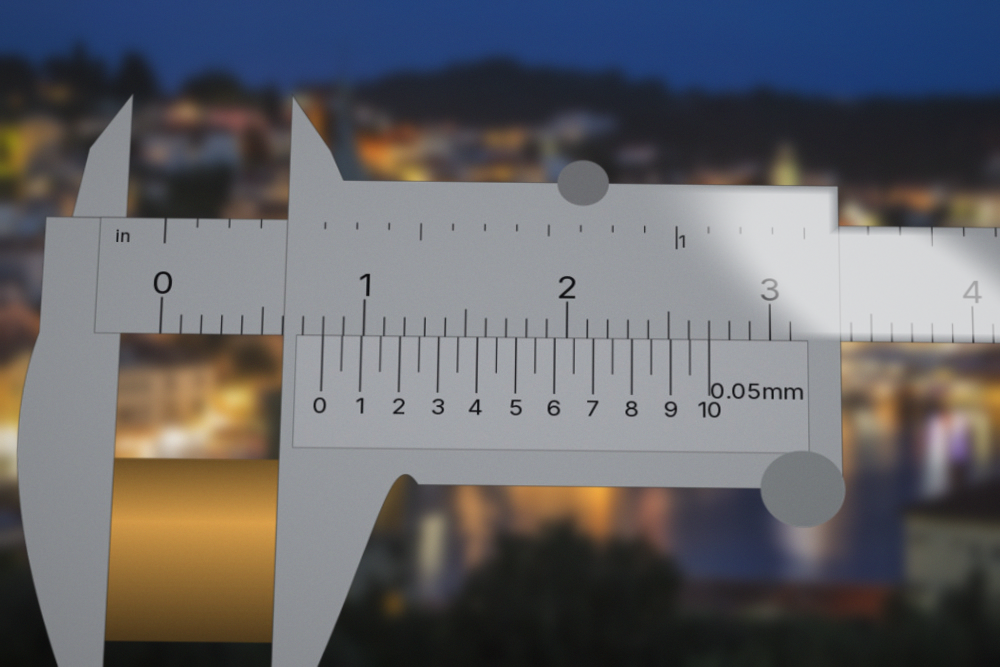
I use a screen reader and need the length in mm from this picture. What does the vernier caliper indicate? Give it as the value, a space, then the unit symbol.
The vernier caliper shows 8.0 mm
